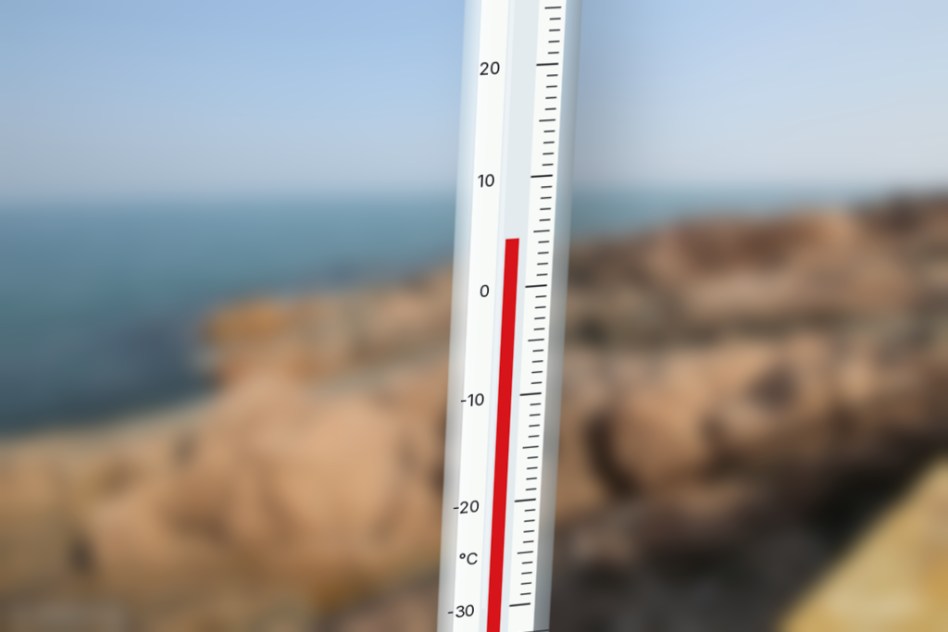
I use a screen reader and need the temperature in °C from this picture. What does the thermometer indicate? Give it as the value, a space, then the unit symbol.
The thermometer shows 4.5 °C
